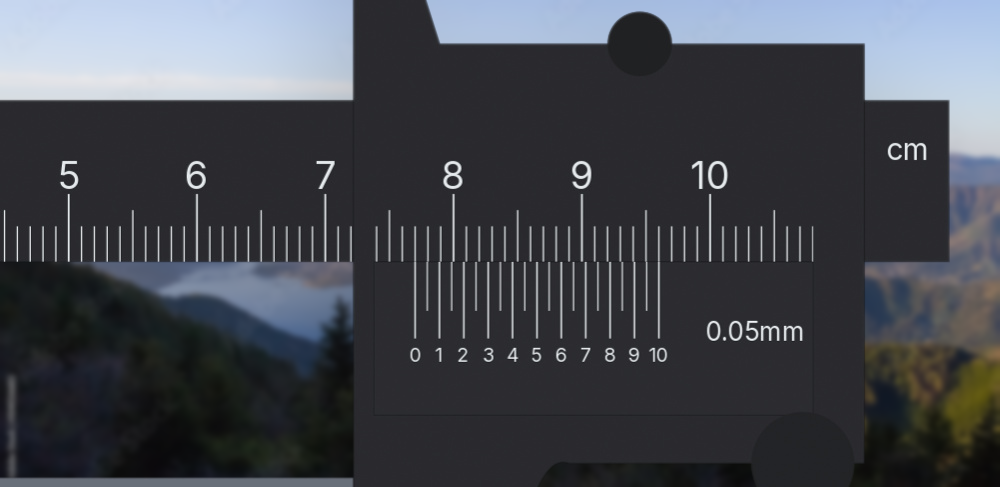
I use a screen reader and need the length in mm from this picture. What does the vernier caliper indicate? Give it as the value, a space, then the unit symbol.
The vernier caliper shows 77.0 mm
